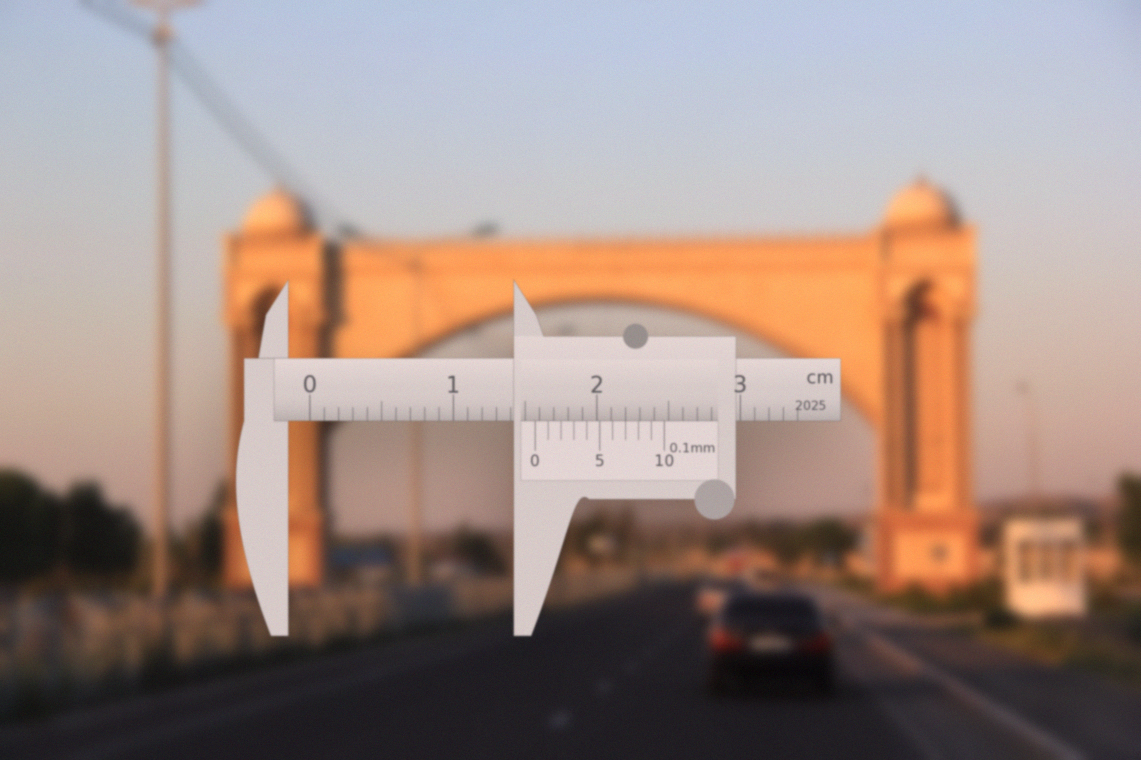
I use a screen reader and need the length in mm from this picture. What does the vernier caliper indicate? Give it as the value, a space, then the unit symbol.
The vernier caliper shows 15.7 mm
